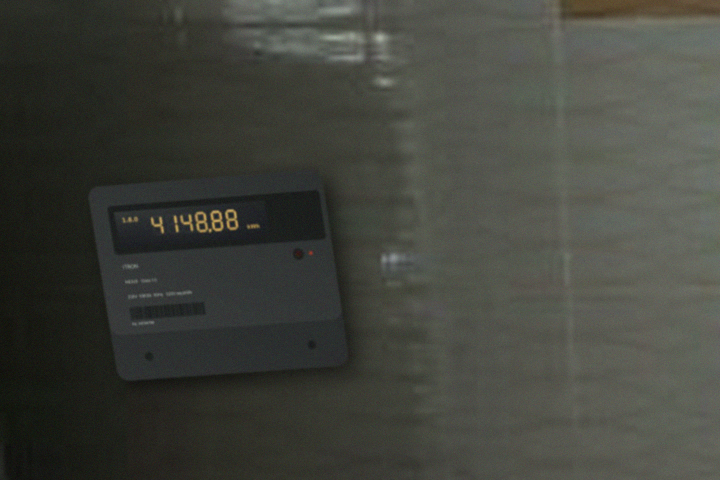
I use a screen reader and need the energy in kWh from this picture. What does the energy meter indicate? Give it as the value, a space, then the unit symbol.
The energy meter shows 4148.88 kWh
